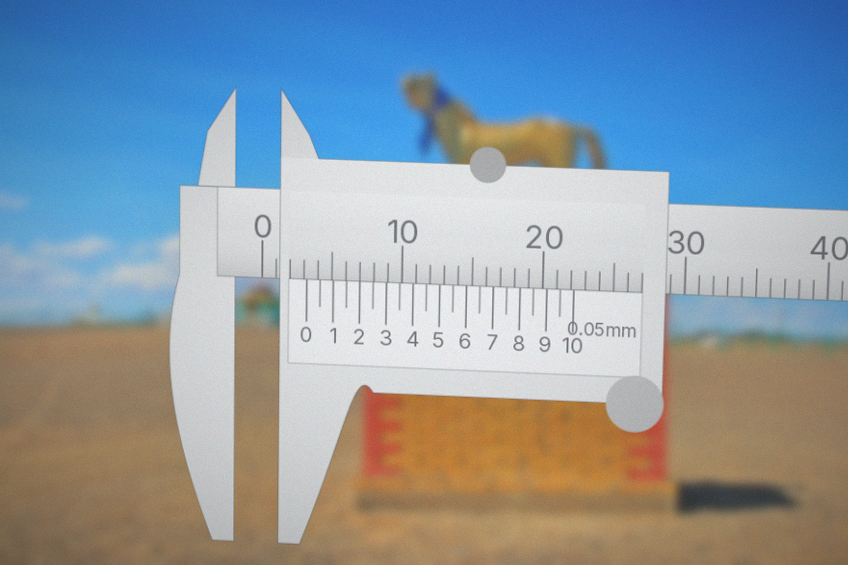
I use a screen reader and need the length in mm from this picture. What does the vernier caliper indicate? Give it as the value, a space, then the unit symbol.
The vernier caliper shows 3.2 mm
